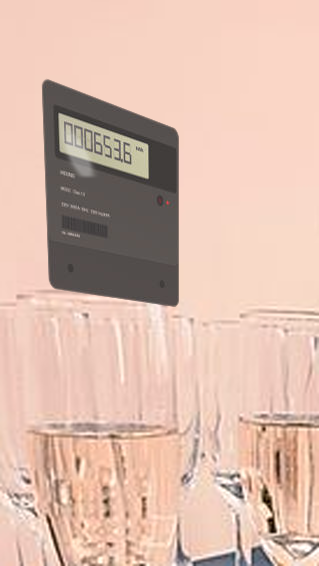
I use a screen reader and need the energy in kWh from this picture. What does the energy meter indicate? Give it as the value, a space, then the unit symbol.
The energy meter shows 653.6 kWh
